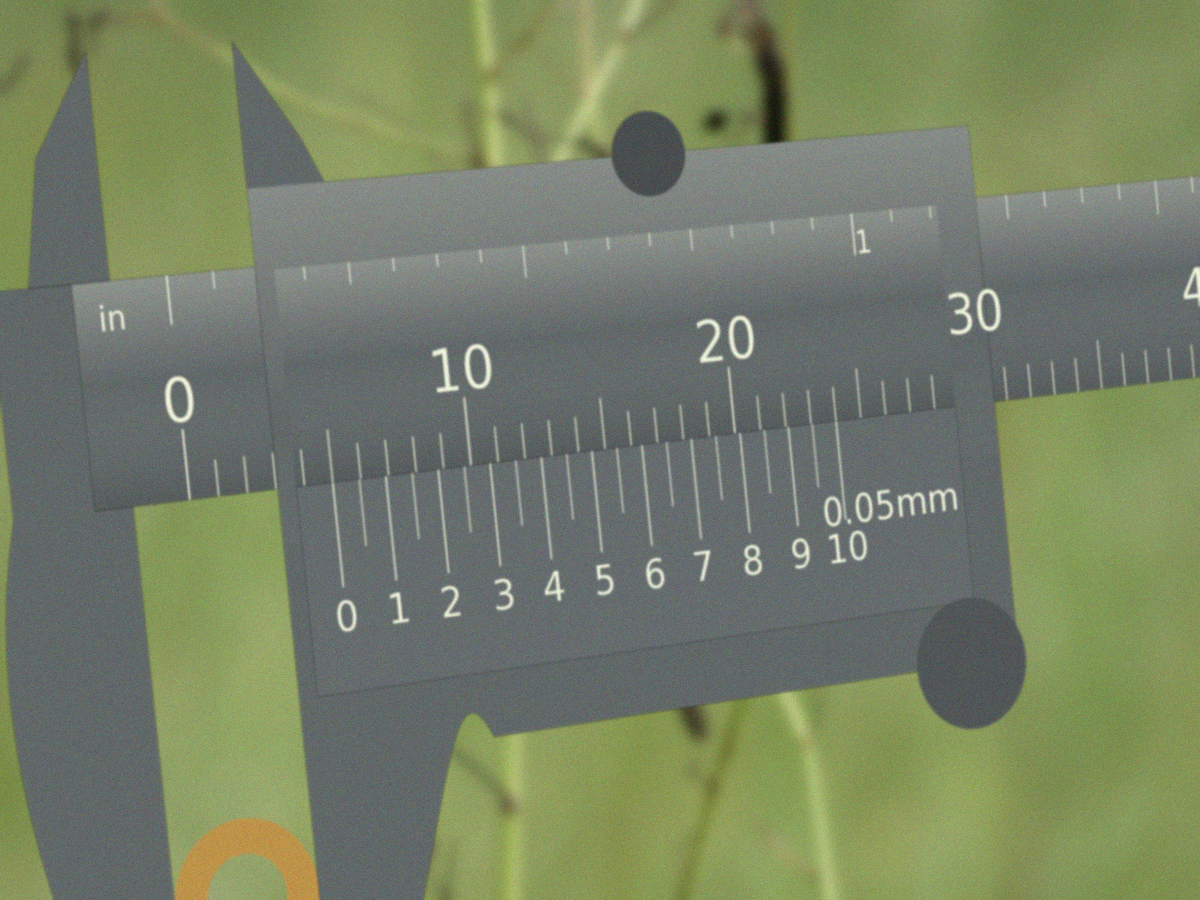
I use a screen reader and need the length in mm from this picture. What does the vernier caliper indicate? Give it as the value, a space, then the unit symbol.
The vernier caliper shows 5.0 mm
